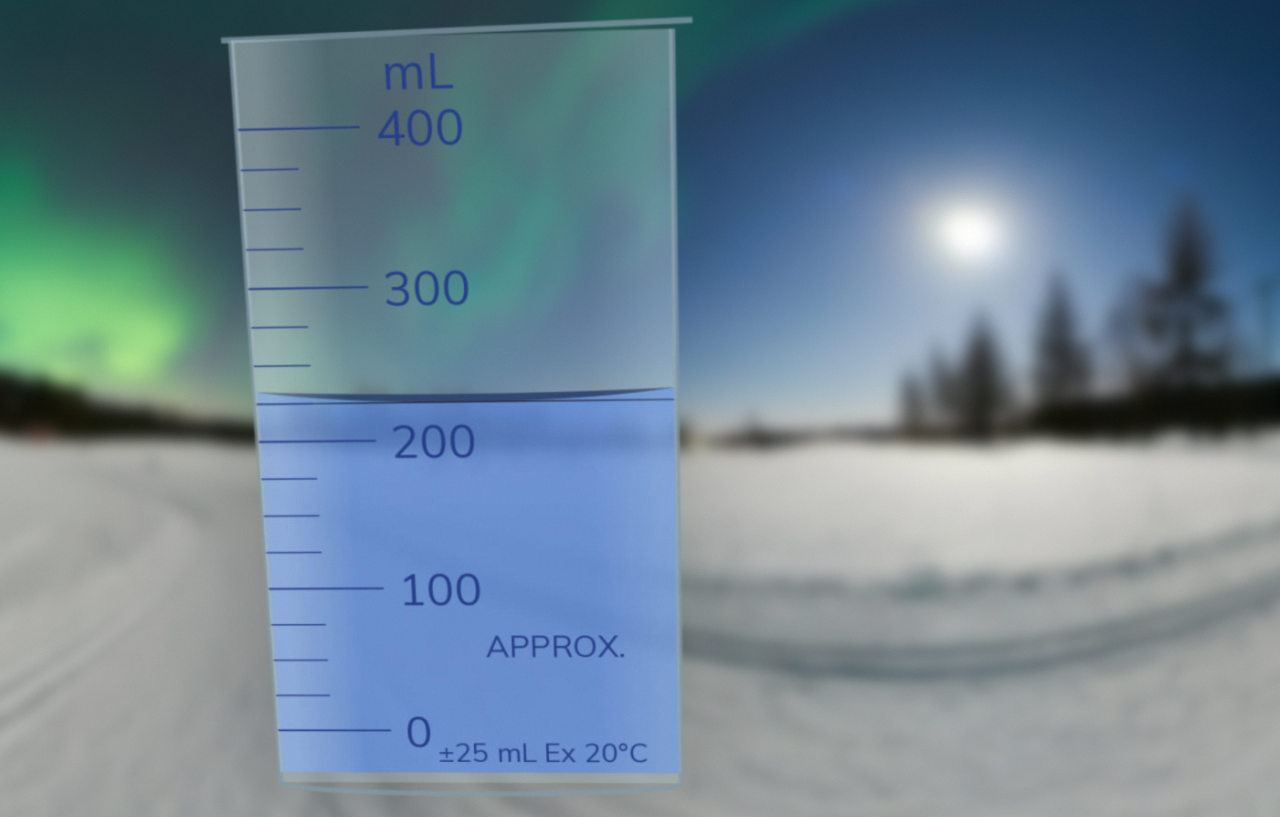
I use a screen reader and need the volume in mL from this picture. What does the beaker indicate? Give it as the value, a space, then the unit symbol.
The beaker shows 225 mL
